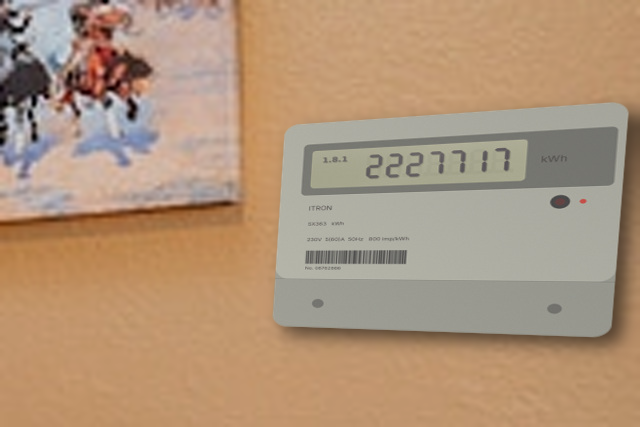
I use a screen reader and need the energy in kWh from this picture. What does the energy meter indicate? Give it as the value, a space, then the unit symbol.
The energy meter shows 2227717 kWh
